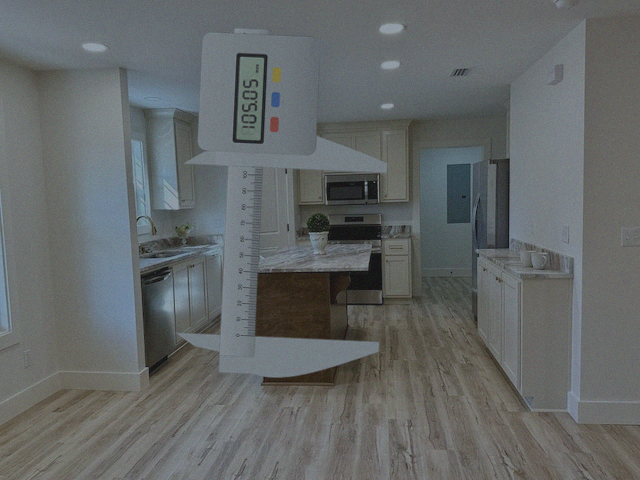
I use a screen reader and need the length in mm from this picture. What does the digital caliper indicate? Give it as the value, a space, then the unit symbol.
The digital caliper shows 105.05 mm
